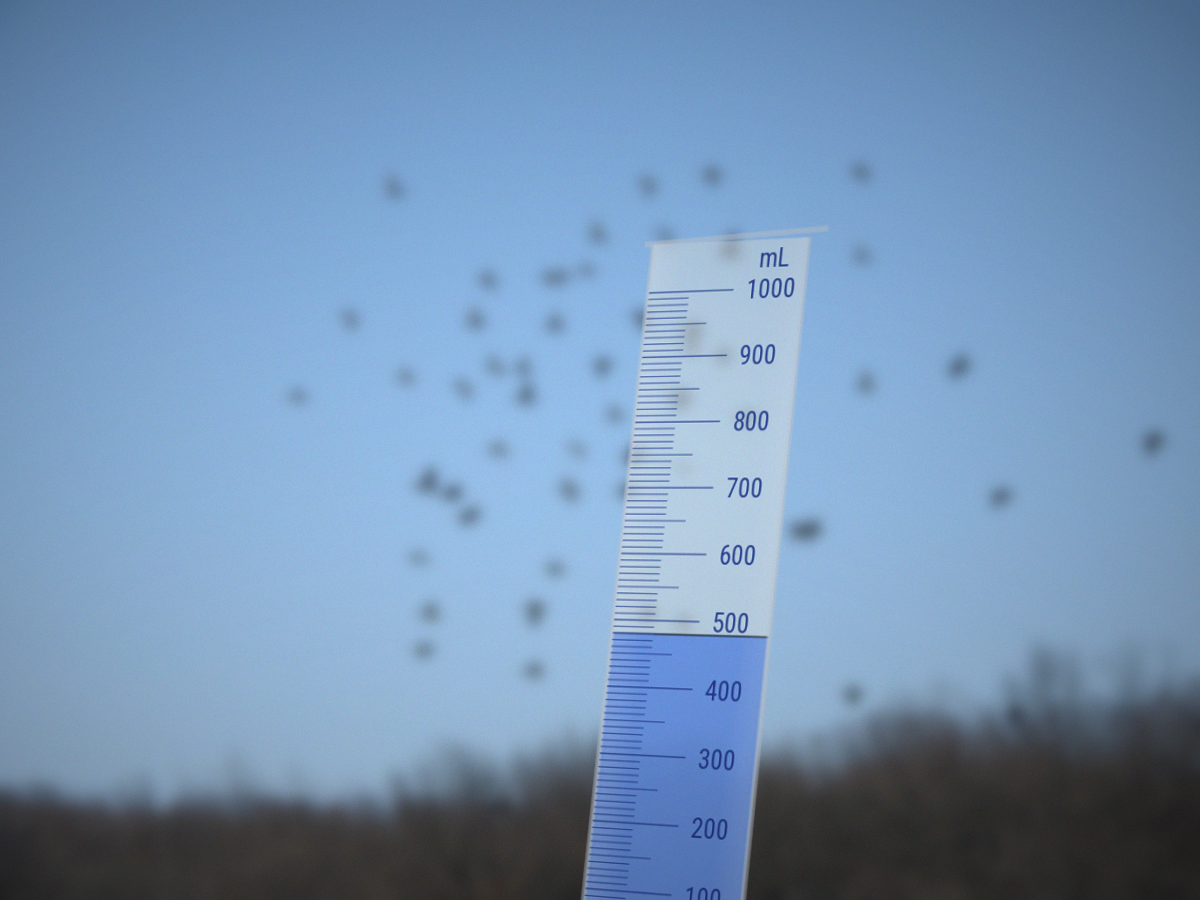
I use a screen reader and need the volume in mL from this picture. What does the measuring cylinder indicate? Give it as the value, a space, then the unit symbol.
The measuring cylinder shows 480 mL
